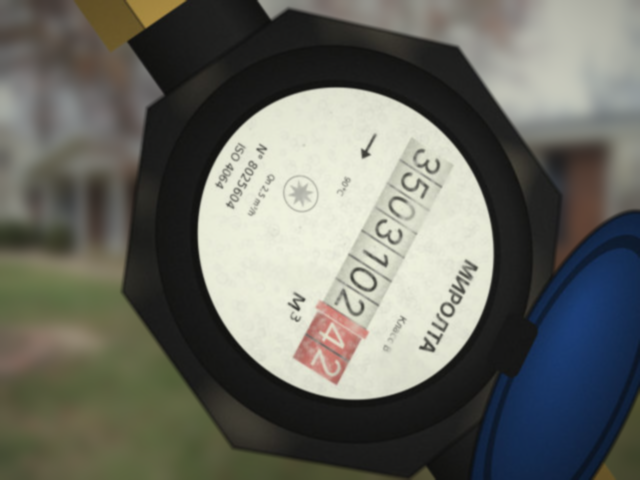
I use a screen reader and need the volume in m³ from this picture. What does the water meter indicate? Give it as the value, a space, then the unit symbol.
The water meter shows 3503102.42 m³
